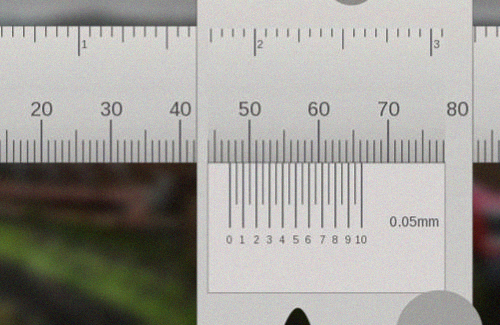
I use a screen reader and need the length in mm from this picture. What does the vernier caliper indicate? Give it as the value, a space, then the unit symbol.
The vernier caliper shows 47.2 mm
